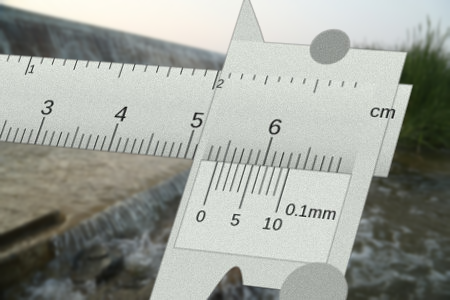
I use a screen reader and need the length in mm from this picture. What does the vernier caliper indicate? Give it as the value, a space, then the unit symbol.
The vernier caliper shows 54.2 mm
